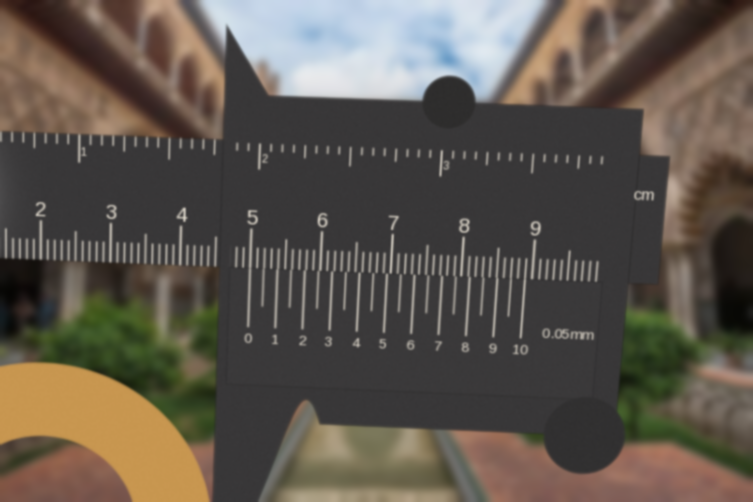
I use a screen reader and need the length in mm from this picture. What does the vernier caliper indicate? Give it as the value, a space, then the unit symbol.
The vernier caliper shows 50.0 mm
